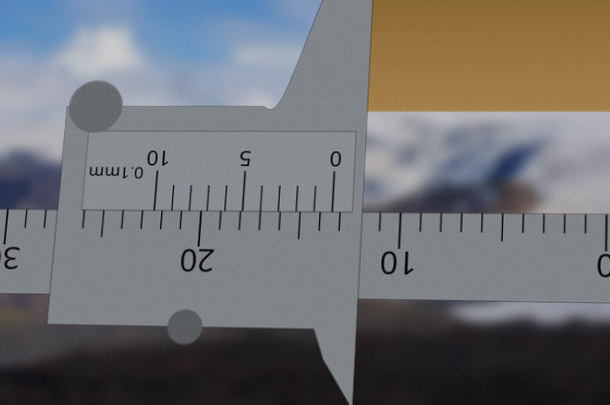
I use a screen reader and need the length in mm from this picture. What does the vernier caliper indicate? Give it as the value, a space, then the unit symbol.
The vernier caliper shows 13.4 mm
